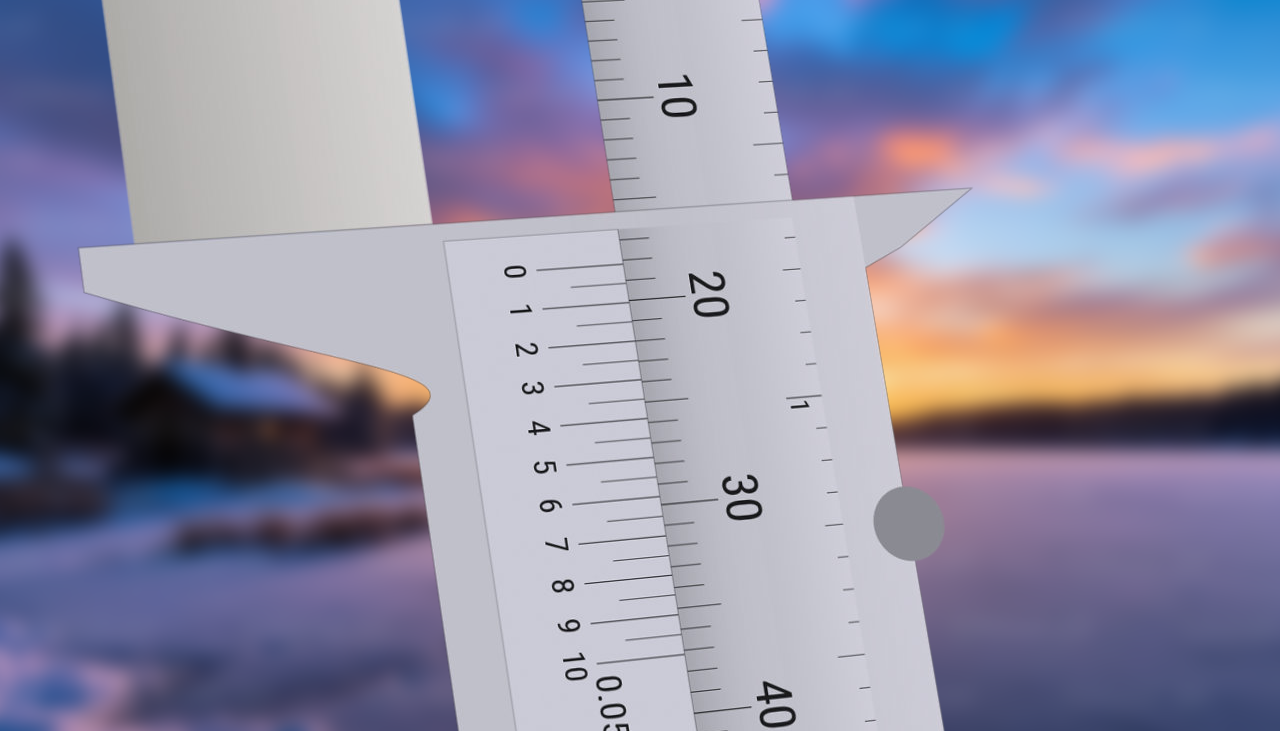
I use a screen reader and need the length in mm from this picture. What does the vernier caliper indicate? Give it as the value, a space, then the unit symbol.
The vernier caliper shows 18.2 mm
